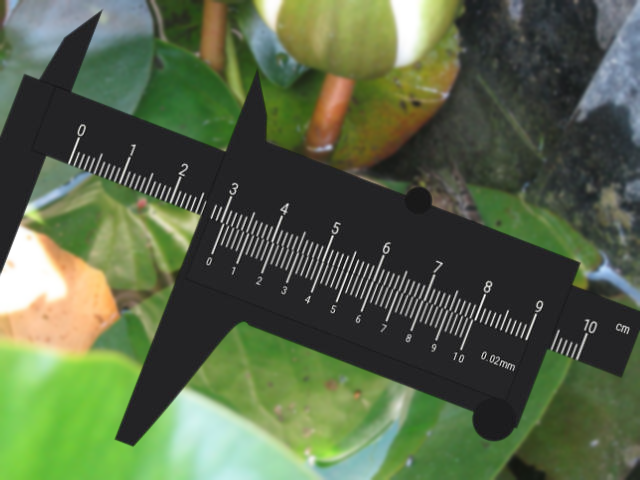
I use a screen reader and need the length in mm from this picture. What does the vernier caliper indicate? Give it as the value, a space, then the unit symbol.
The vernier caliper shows 30.5 mm
